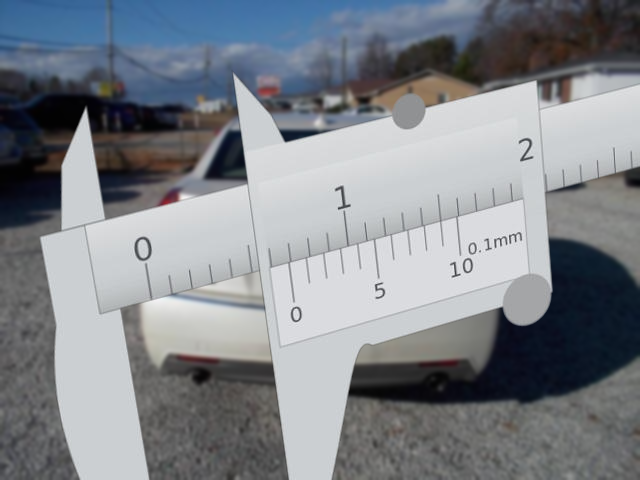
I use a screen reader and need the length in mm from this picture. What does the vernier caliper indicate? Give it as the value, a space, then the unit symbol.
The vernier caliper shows 6.9 mm
